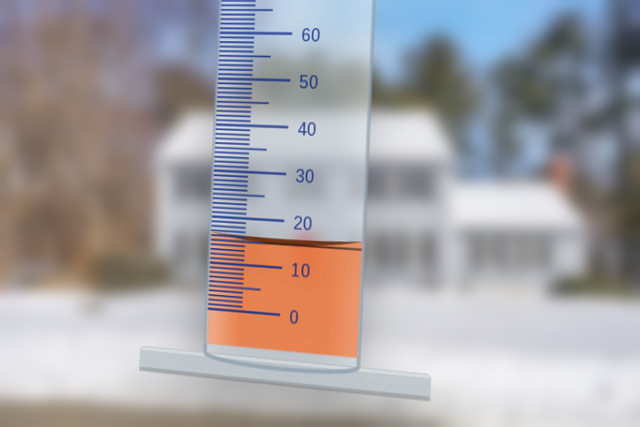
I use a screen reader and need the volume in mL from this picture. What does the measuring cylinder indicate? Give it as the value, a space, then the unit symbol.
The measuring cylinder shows 15 mL
